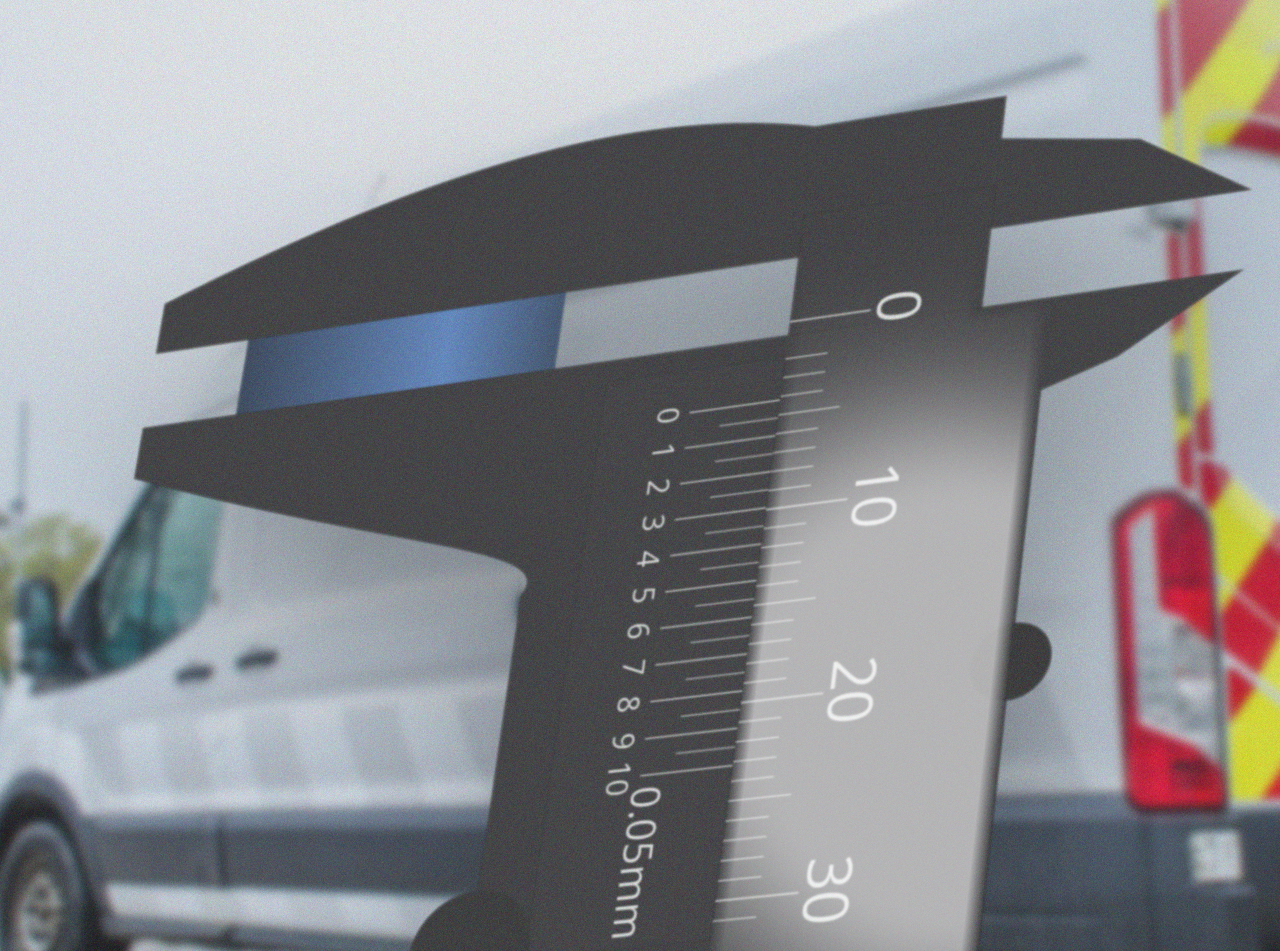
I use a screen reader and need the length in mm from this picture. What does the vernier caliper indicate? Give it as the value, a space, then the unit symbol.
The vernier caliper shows 4.2 mm
